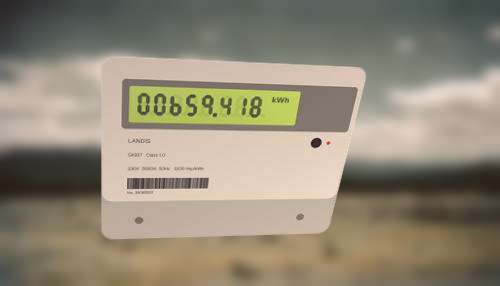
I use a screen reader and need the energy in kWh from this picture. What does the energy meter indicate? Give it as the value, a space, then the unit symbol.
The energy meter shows 659.418 kWh
